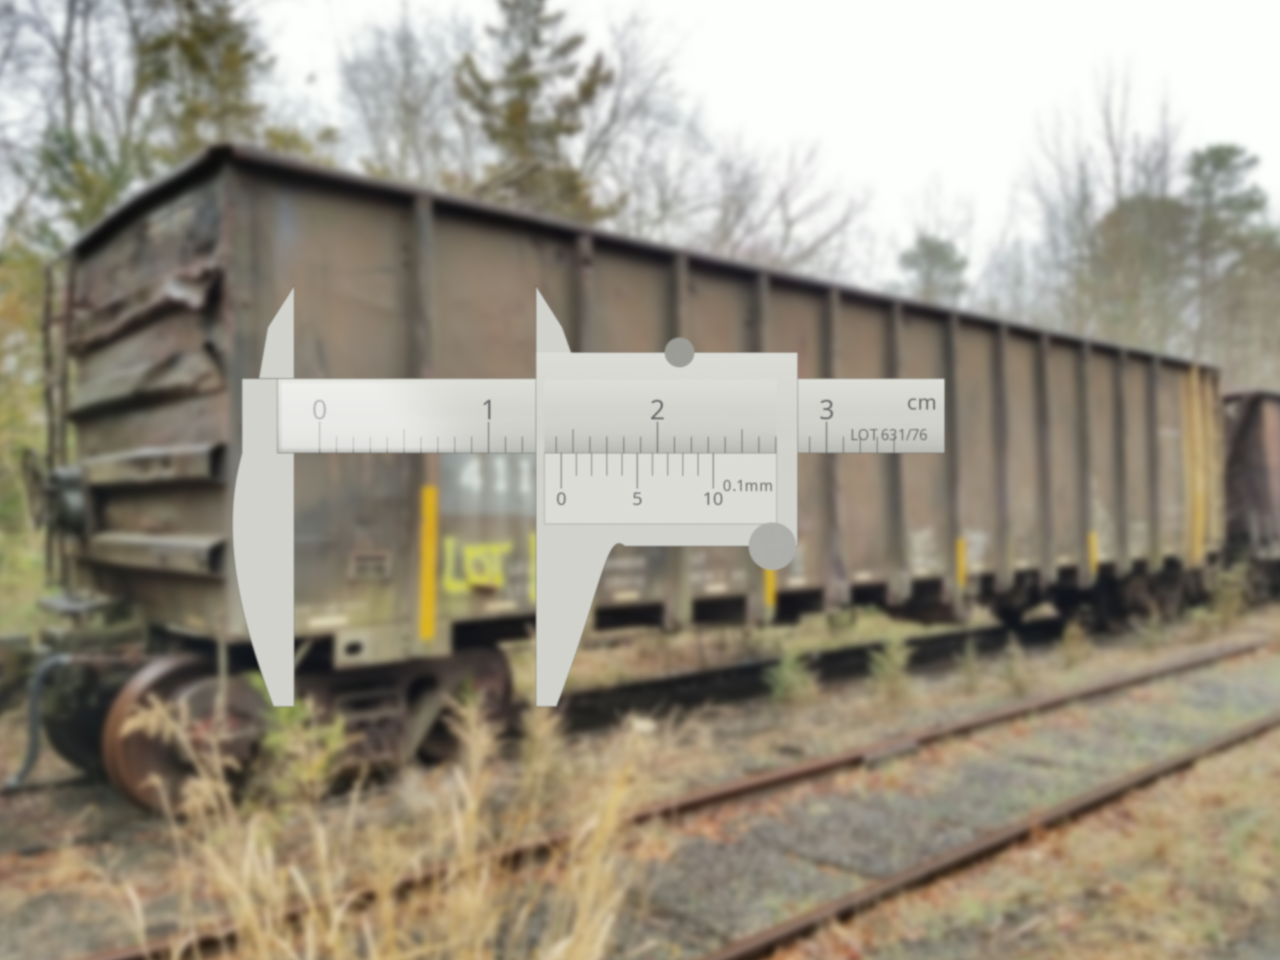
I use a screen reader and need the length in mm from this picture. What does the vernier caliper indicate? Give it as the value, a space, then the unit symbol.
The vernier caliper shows 14.3 mm
